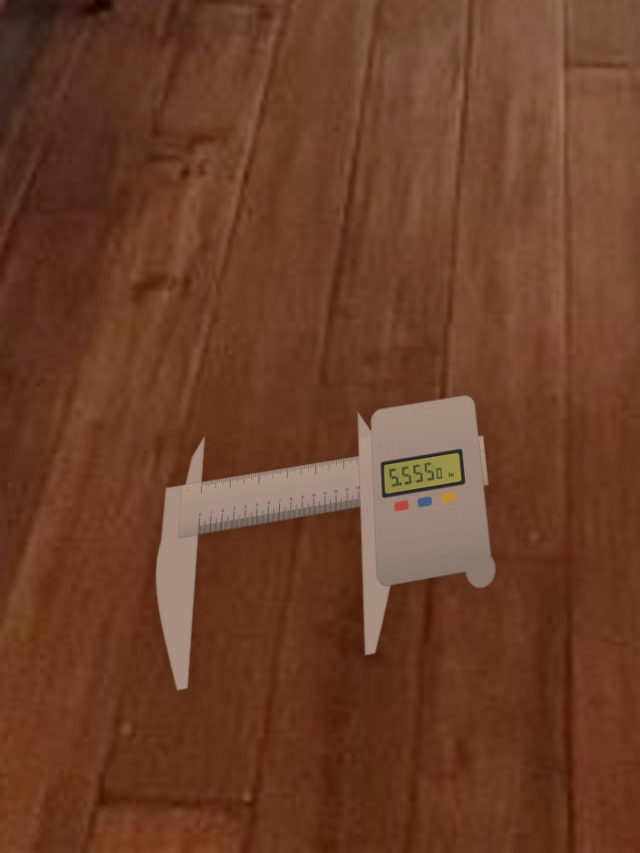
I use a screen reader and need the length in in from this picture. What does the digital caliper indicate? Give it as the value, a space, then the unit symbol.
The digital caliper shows 5.5550 in
